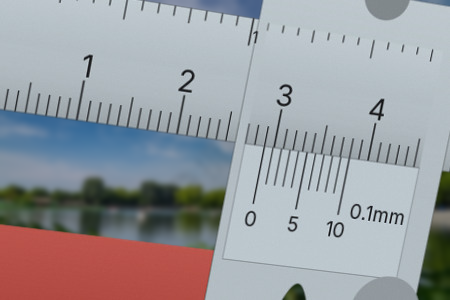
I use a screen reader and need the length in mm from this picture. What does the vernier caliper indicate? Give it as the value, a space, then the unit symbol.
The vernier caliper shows 29.0 mm
